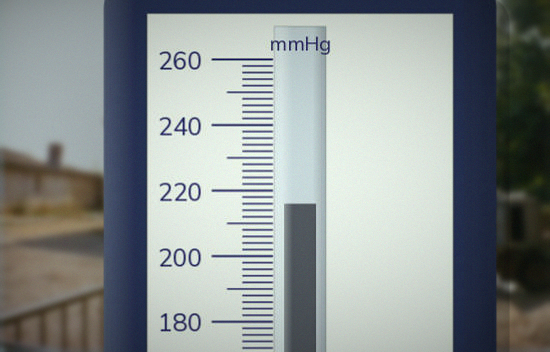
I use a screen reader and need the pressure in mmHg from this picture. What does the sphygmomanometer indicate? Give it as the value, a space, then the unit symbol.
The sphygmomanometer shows 216 mmHg
